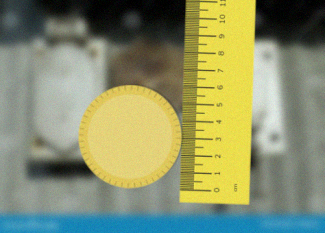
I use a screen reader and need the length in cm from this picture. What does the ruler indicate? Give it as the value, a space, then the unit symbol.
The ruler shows 6 cm
